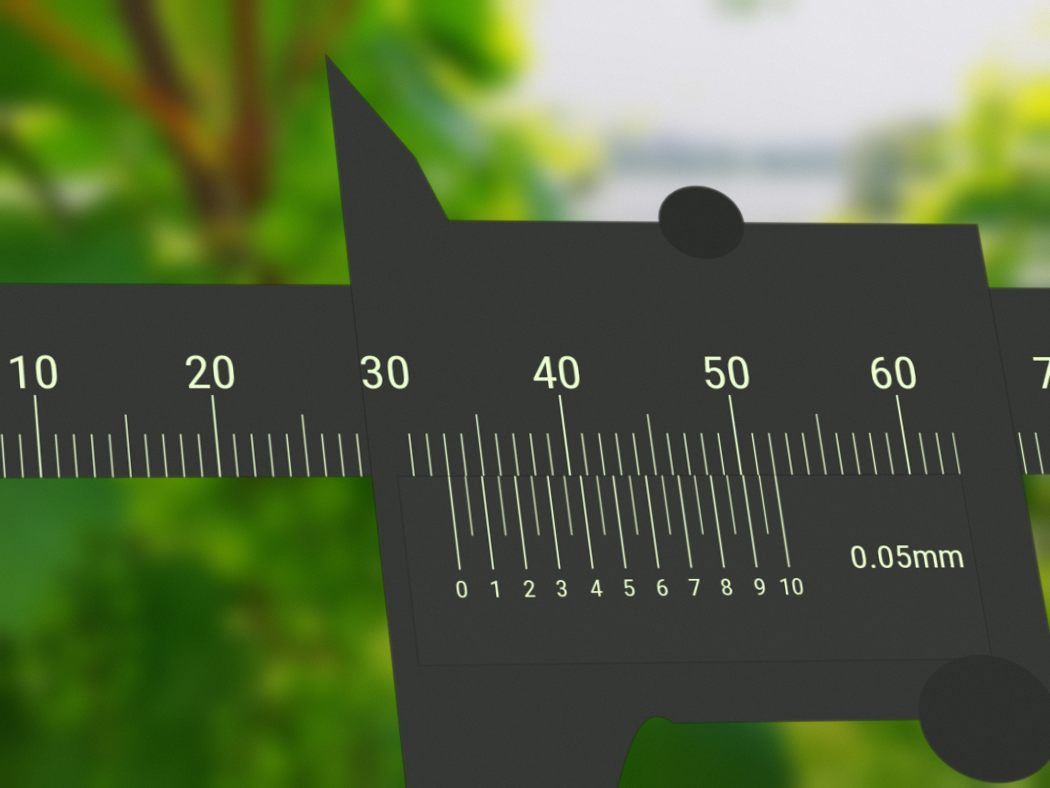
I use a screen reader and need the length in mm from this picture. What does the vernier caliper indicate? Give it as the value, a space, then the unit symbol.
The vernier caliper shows 33.0 mm
